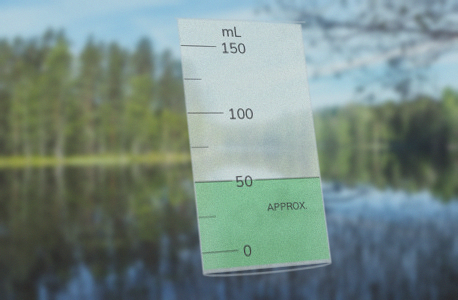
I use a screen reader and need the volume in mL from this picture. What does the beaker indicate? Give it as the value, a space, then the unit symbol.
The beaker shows 50 mL
